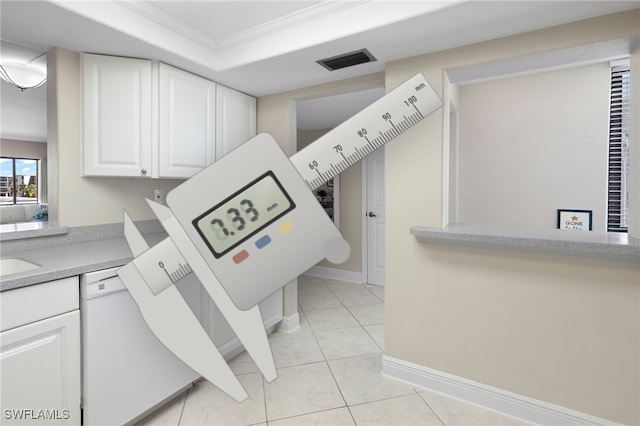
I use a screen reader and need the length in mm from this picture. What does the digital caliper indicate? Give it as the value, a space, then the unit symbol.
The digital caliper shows 7.33 mm
